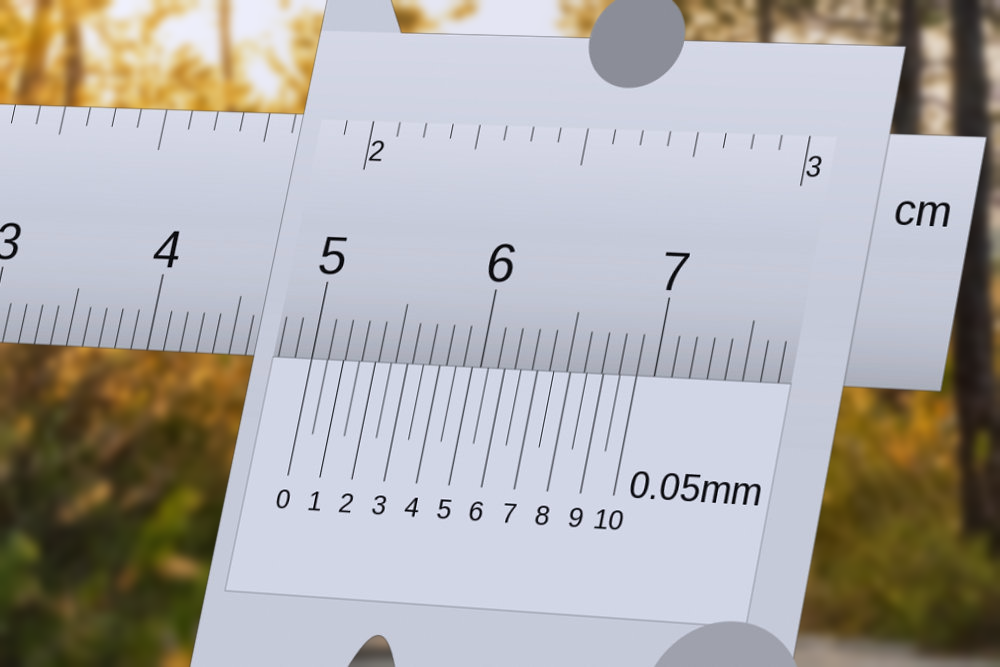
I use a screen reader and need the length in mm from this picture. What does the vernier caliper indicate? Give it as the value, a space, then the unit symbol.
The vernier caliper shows 50.0 mm
